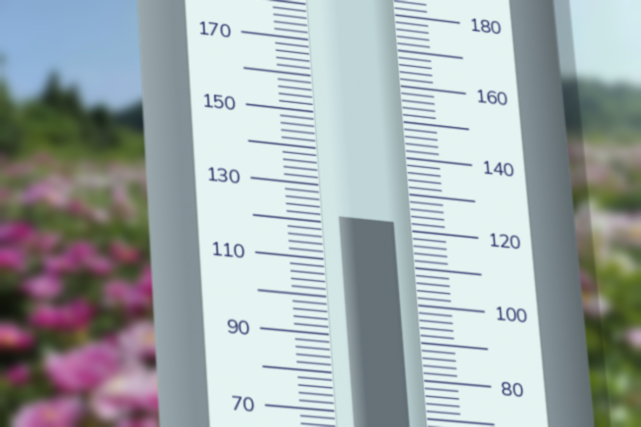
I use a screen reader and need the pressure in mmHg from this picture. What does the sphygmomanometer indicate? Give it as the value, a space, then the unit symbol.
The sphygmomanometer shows 122 mmHg
